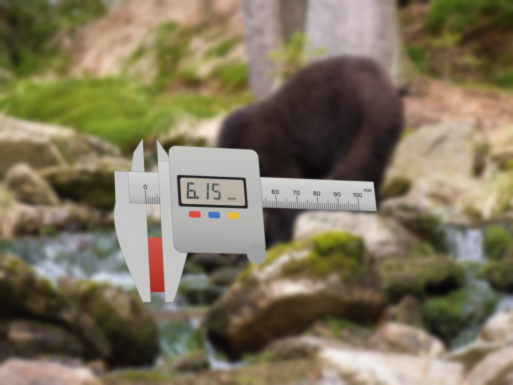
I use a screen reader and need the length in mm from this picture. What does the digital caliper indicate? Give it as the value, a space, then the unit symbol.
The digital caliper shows 6.15 mm
